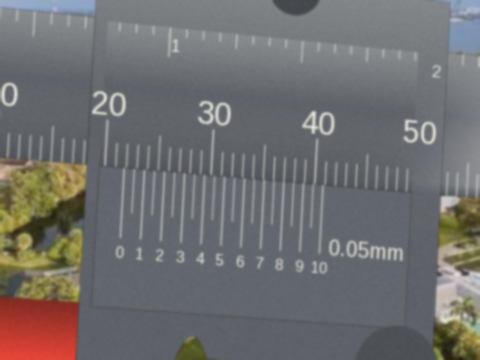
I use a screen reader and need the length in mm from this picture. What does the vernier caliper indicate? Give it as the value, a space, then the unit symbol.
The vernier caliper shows 21.8 mm
